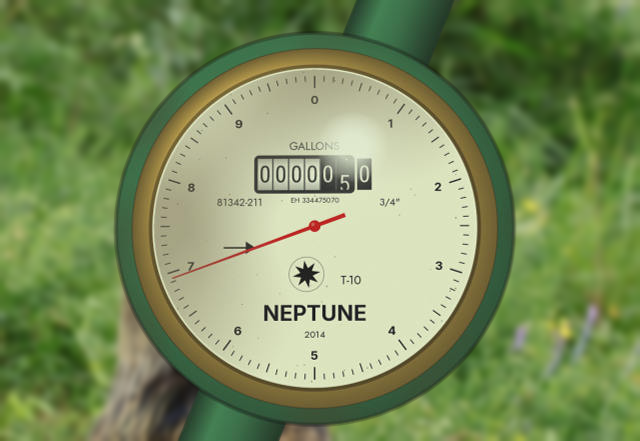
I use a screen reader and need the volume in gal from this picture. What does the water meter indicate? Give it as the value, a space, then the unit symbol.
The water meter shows 46.9 gal
